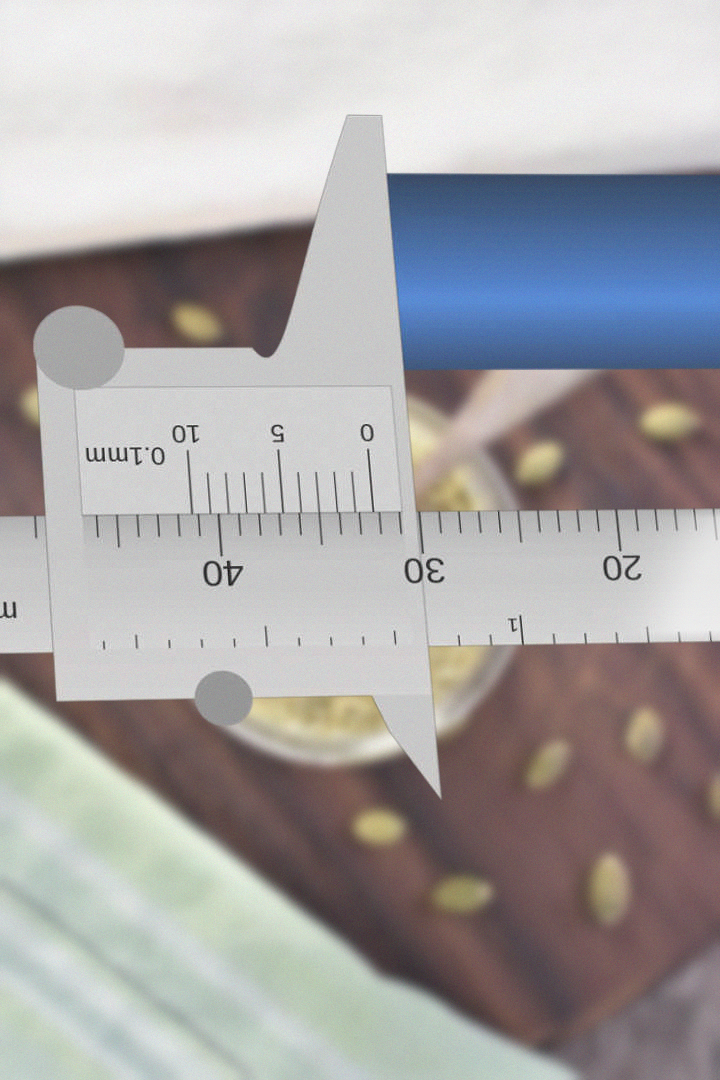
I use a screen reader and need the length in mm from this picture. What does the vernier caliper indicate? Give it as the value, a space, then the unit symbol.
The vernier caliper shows 32.3 mm
